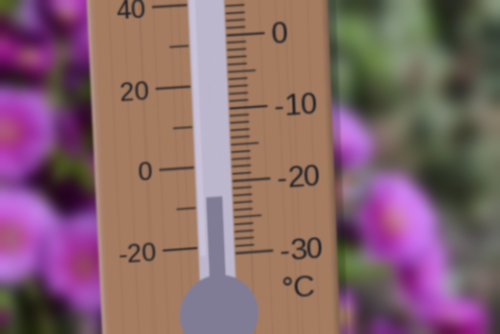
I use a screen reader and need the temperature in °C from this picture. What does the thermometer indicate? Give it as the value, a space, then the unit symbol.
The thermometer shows -22 °C
